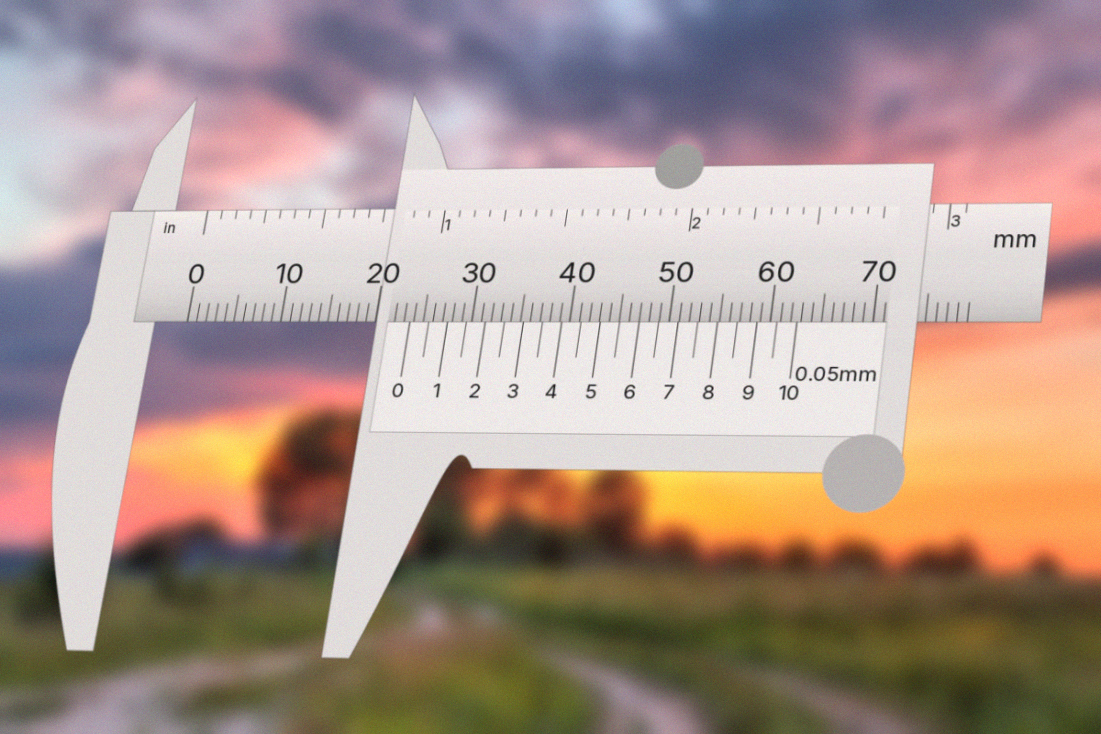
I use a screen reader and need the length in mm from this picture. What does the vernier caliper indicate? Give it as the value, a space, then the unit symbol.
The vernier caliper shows 23.6 mm
